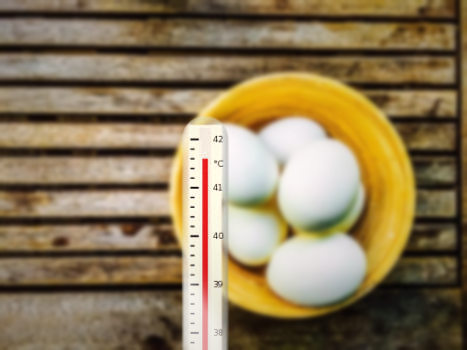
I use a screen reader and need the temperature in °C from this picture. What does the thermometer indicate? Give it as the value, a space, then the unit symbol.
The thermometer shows 41.6 °C
